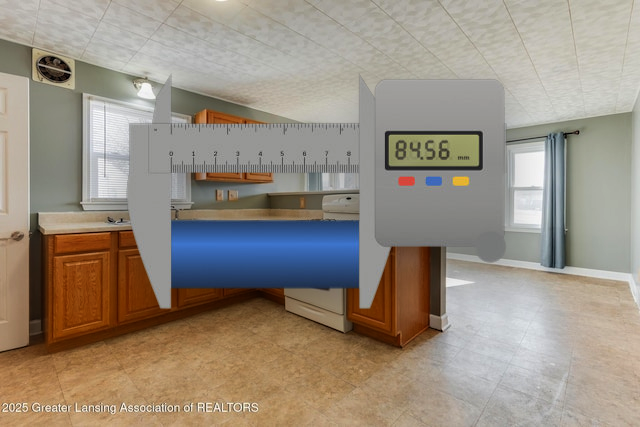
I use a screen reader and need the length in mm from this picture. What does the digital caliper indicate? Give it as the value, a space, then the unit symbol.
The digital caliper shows 84.56 mm
